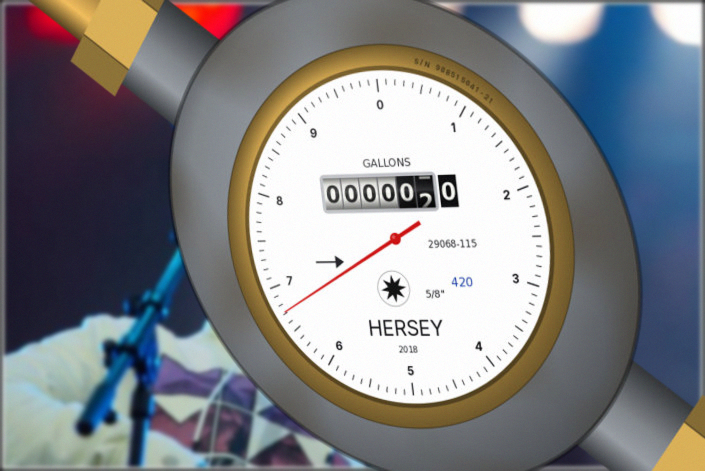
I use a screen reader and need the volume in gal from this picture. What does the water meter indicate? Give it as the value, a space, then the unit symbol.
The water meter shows 16.7 gal
